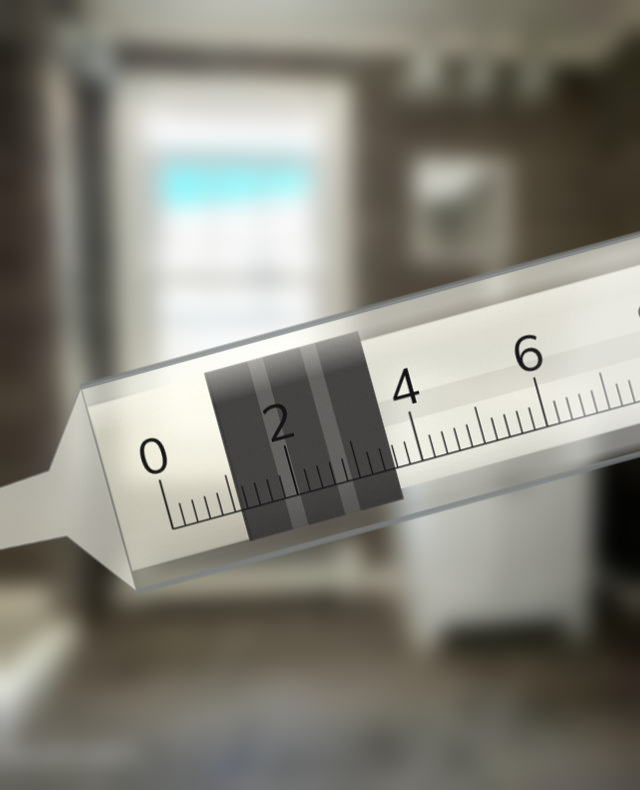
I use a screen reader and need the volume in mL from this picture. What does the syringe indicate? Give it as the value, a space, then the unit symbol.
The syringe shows 1.1 mL
